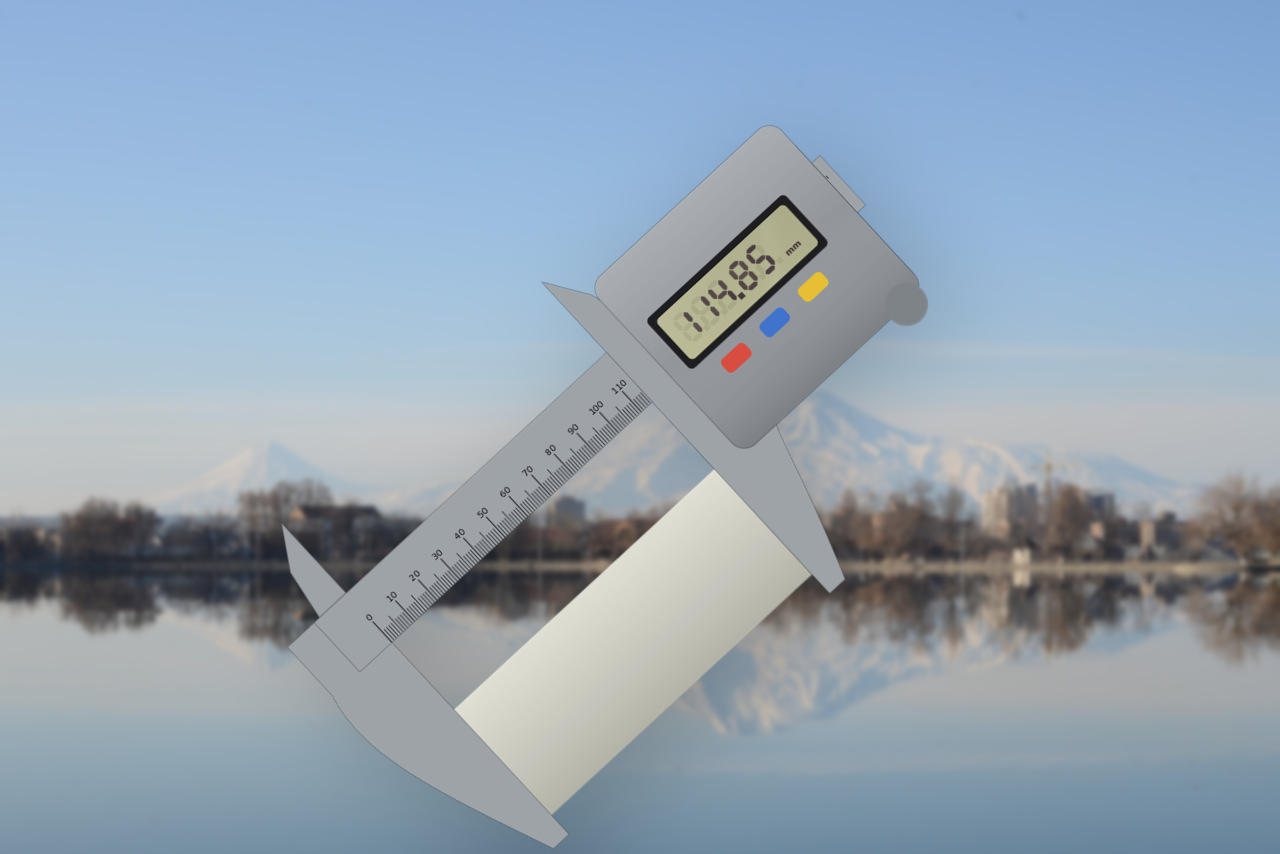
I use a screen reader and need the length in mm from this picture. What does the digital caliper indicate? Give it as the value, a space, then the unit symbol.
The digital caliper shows 114.85 mm
